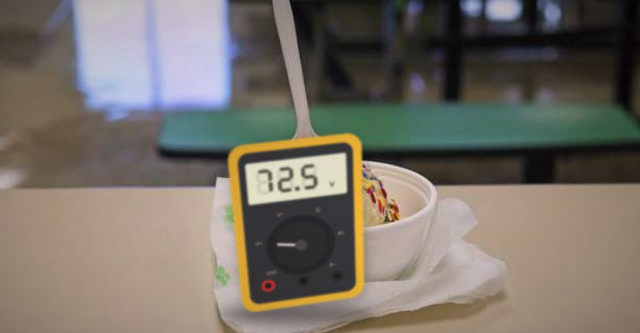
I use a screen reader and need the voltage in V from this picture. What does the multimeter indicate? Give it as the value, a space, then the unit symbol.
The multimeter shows 72.5 V
